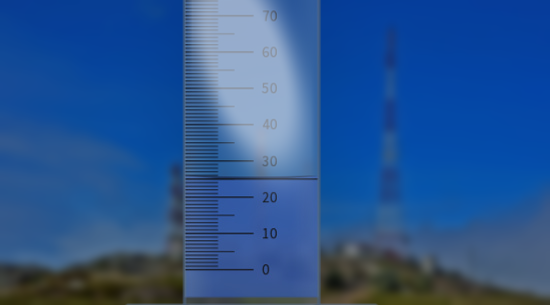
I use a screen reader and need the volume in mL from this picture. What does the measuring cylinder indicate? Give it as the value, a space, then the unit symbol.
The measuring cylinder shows 25 mL
